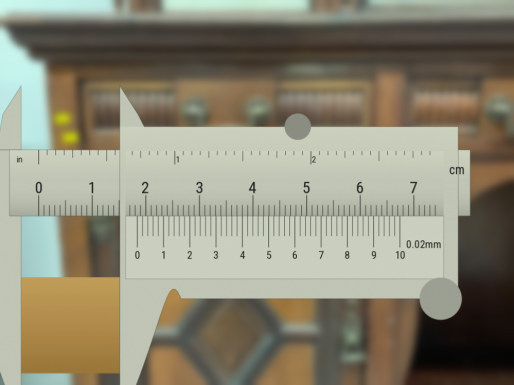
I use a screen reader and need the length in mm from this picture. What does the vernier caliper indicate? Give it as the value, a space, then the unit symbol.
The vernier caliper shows 18.4 mm
